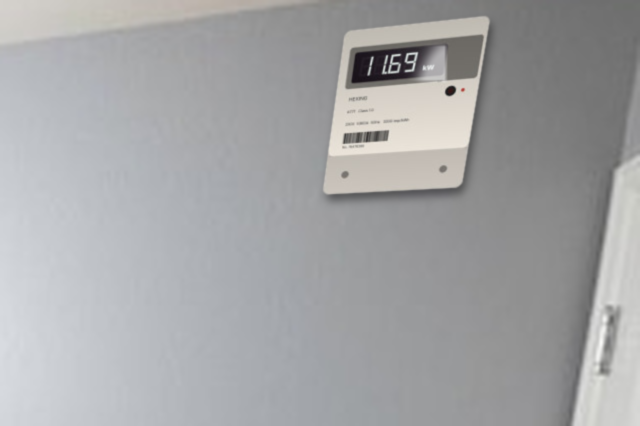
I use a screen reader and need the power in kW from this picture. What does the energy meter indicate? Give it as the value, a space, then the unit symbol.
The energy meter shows 11.69 kW
